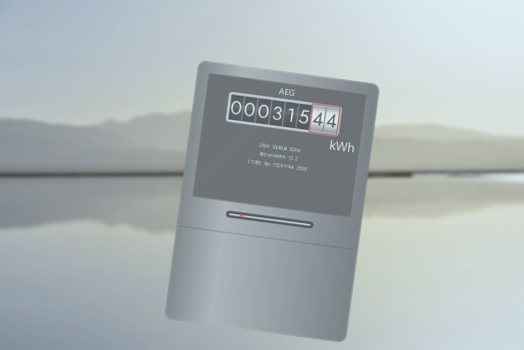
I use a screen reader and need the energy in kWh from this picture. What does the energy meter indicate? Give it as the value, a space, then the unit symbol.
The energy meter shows 315.44 kWh
